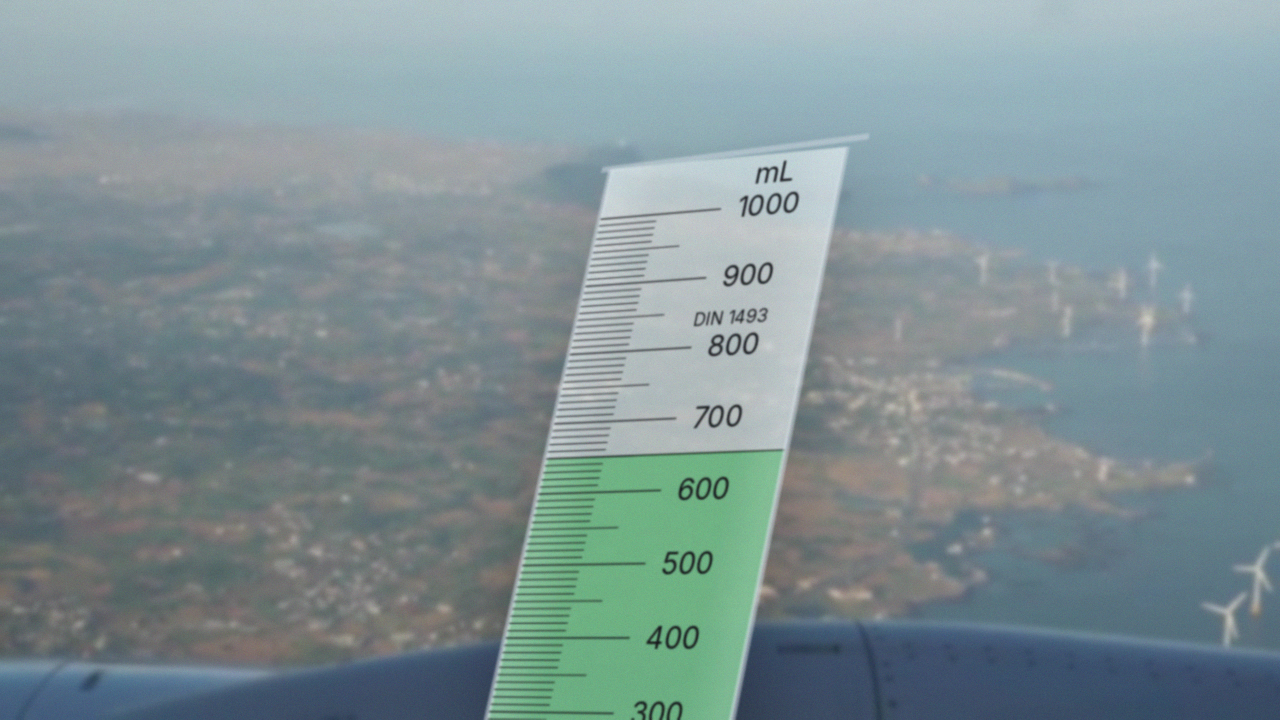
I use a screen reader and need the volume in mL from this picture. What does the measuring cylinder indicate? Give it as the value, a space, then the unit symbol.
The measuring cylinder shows 650 mL
